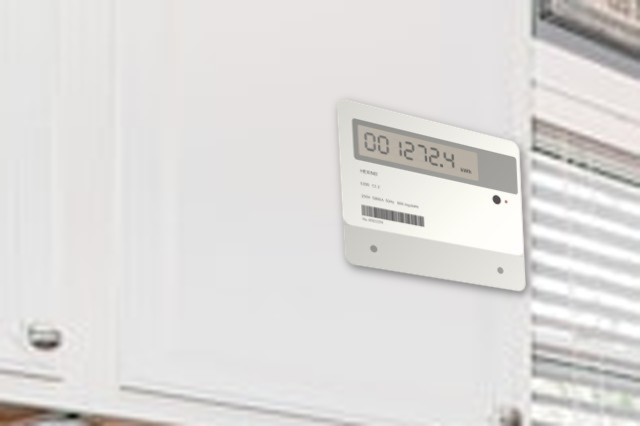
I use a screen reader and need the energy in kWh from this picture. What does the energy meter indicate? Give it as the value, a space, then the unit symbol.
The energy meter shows 1272.4 kWh
